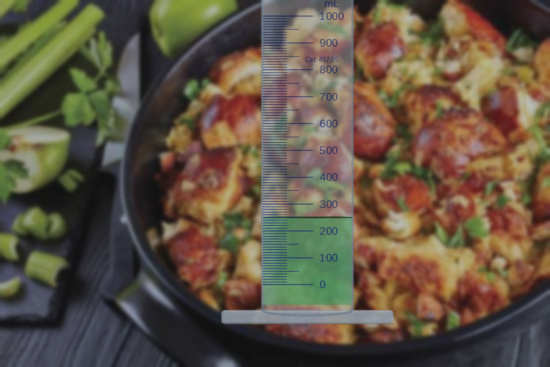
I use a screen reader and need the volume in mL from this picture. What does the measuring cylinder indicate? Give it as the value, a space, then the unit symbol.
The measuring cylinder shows 250 mL
